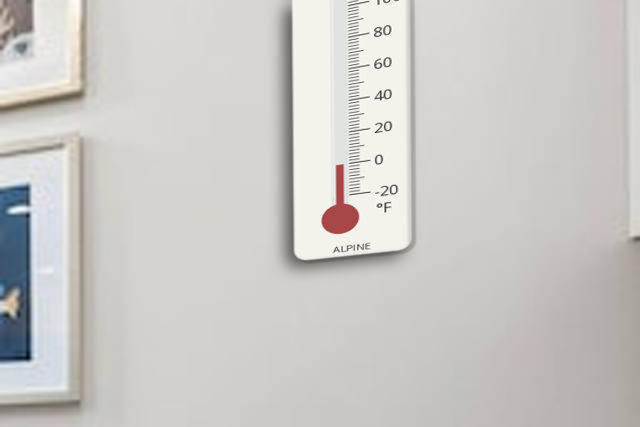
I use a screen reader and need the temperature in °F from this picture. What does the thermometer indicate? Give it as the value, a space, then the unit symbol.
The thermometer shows 0 °F
